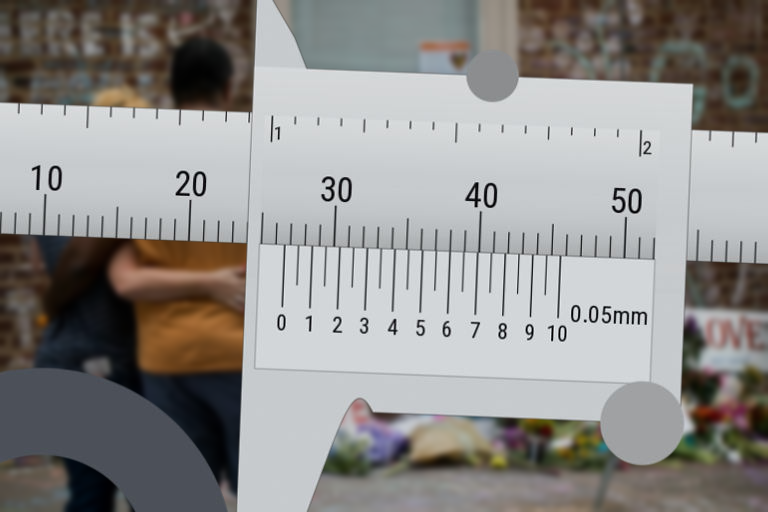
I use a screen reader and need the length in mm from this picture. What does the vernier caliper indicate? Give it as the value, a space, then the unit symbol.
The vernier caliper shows 26.6 mm
